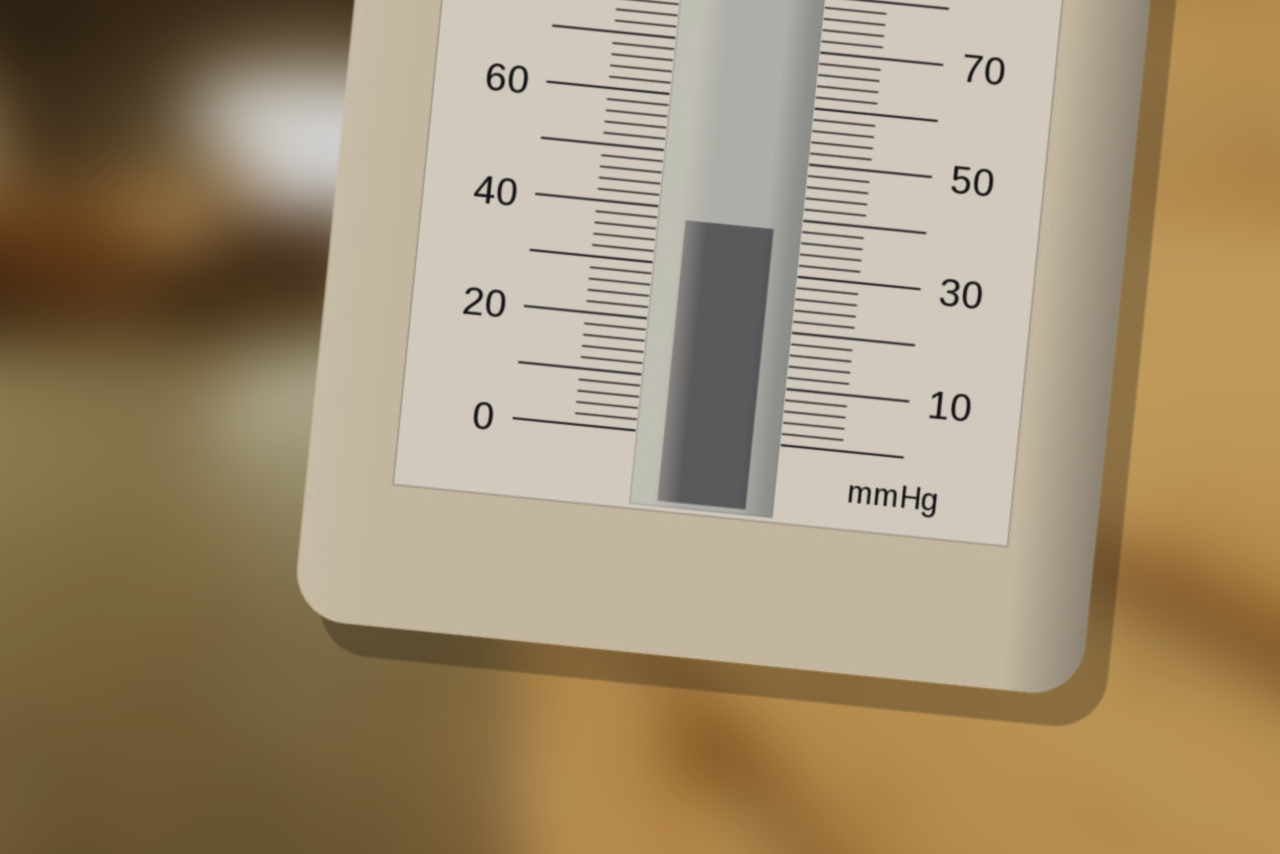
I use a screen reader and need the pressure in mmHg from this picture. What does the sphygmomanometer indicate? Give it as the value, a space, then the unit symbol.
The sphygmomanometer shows 38 mmHg
